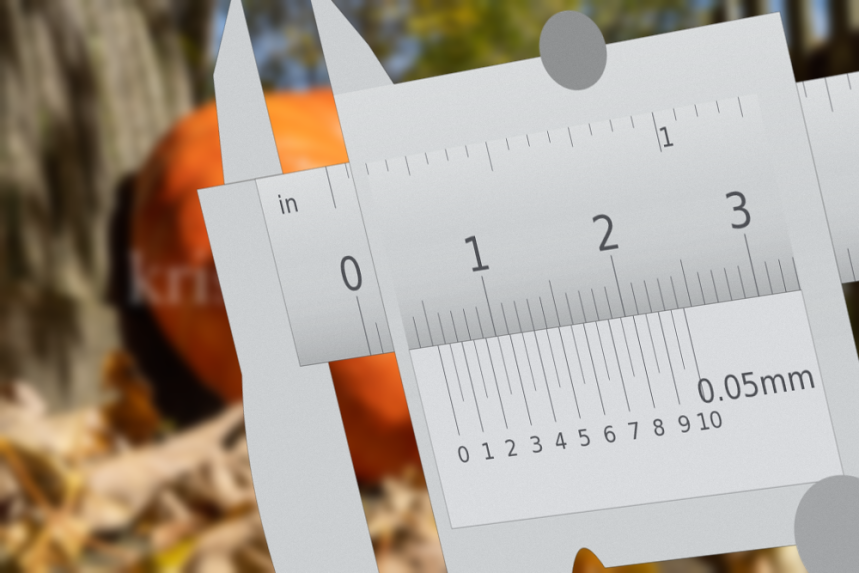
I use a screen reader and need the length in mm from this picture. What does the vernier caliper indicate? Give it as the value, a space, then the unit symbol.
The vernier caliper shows 5.4 mm
